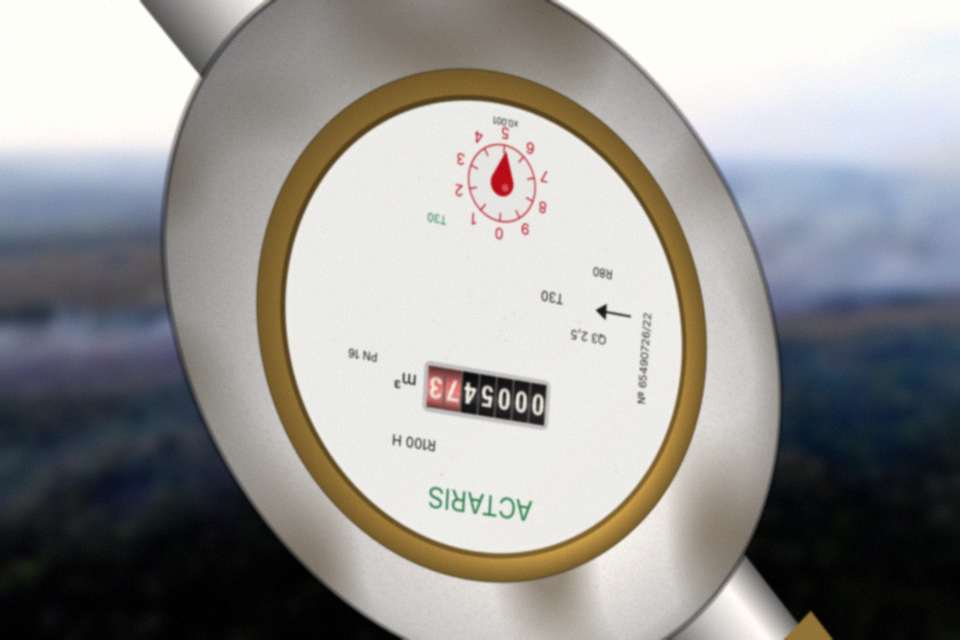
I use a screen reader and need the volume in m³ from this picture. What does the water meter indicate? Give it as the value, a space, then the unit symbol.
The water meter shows 54.735 m³
